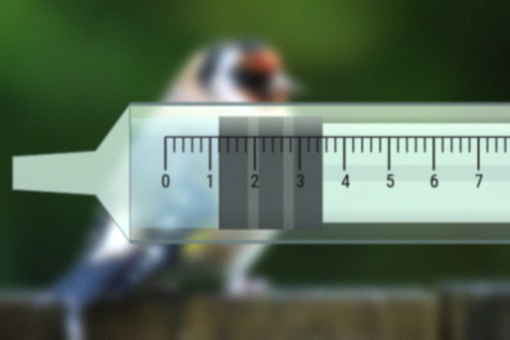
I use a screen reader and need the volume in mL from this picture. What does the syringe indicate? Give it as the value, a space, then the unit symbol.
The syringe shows 1.2 mL
